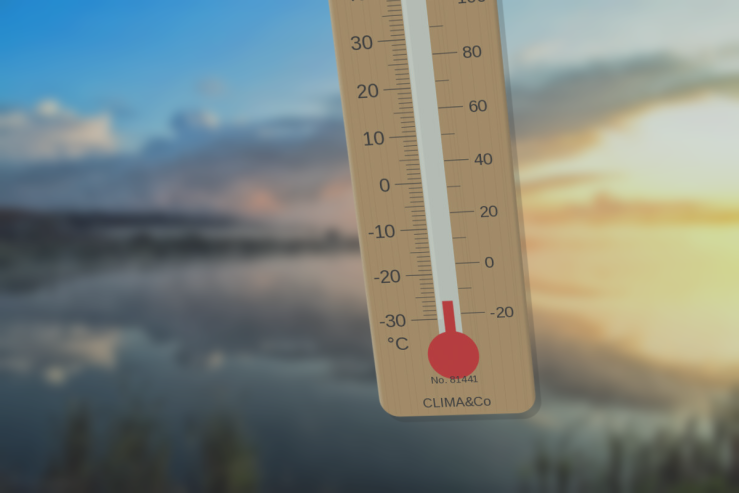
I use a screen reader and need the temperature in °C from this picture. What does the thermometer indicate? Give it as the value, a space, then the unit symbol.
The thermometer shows -26 °C
